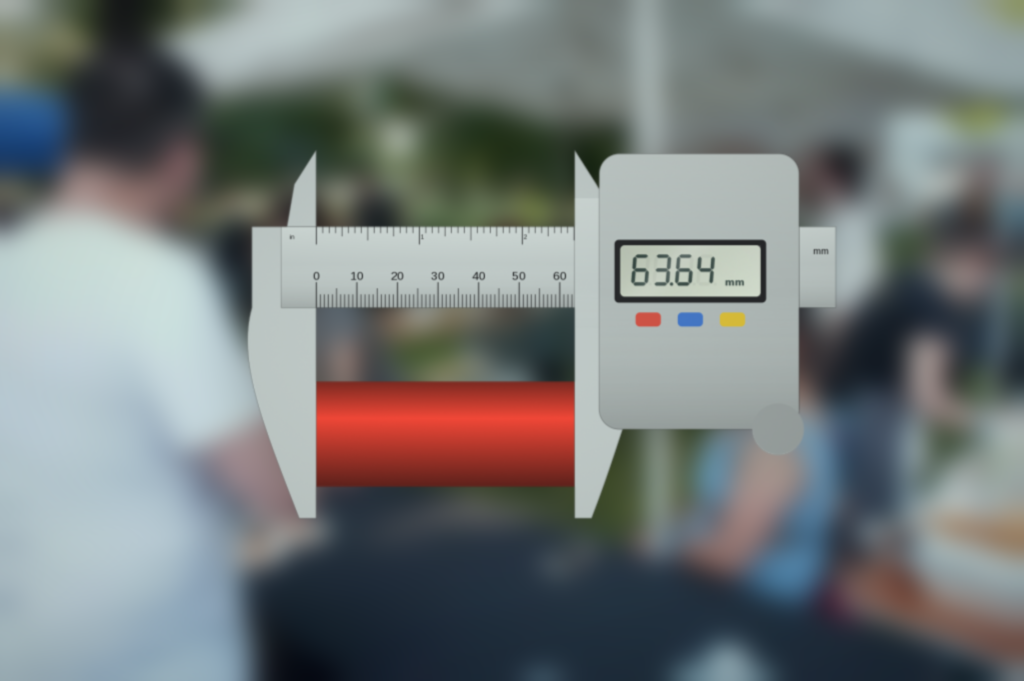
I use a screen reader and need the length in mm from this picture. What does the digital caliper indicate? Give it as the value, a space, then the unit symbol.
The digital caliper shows 63.64 mm
